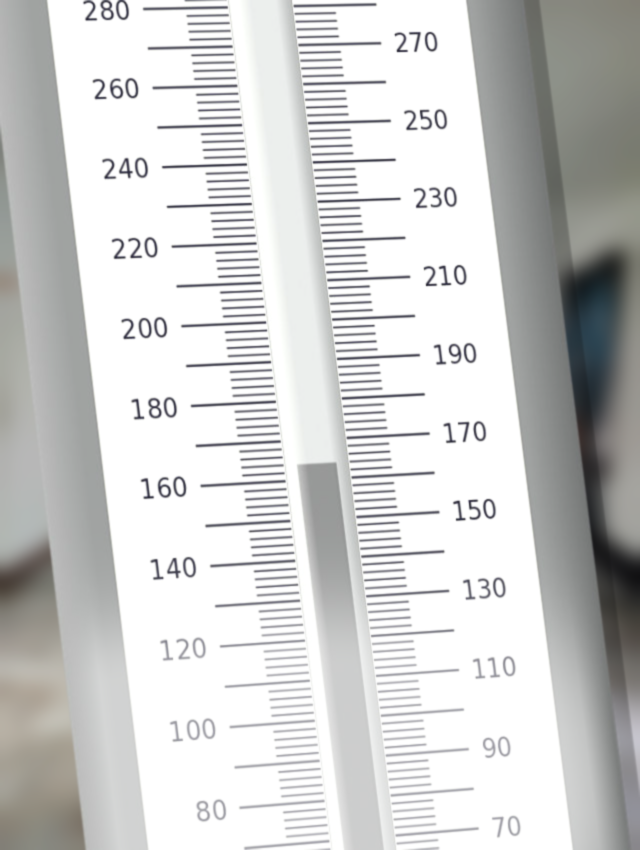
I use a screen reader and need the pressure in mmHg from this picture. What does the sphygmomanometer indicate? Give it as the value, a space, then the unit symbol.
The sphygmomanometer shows 164 mmHg
